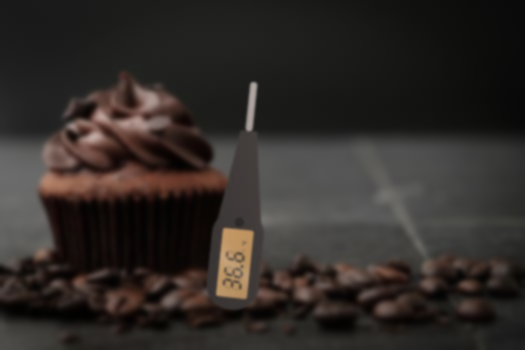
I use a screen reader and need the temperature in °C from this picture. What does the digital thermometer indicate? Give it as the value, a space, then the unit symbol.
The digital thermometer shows 36.6 °C
